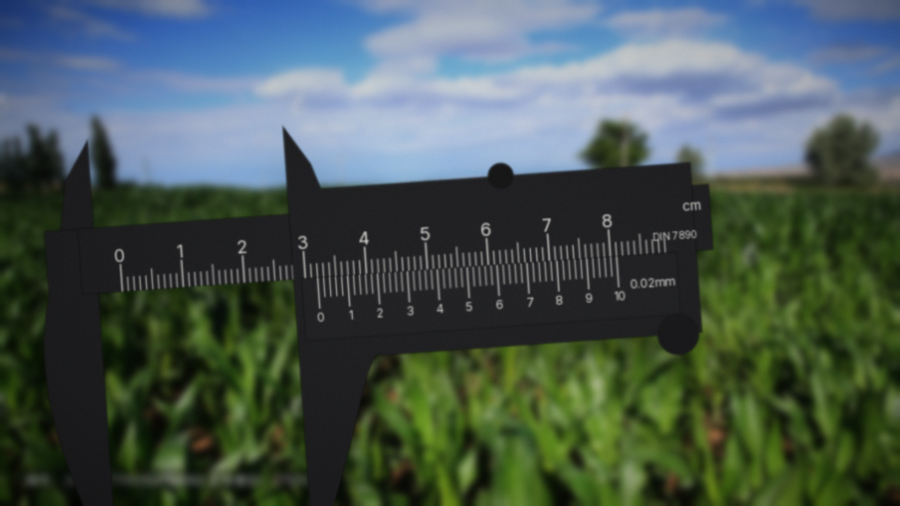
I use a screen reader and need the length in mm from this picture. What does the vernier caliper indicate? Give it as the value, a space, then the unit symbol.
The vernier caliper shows 32.0 mm
